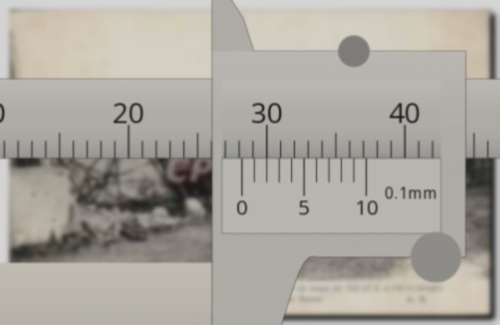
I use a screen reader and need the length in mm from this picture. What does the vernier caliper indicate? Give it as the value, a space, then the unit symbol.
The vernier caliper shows 28.2 mm
